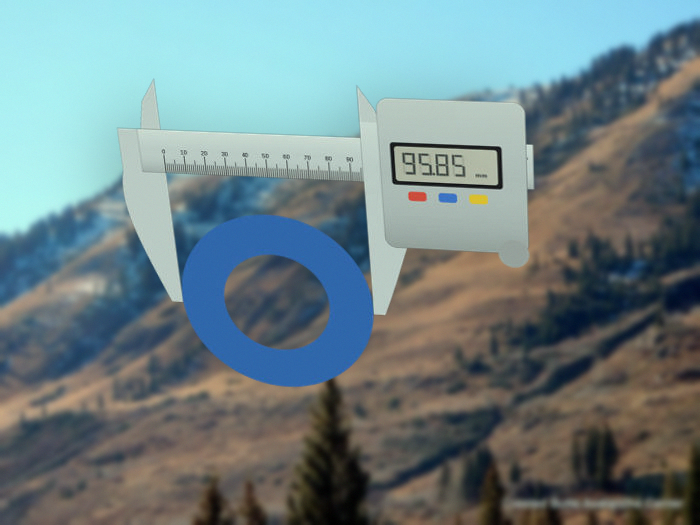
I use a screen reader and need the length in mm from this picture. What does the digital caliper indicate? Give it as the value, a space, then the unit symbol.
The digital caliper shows 95.85 mm
